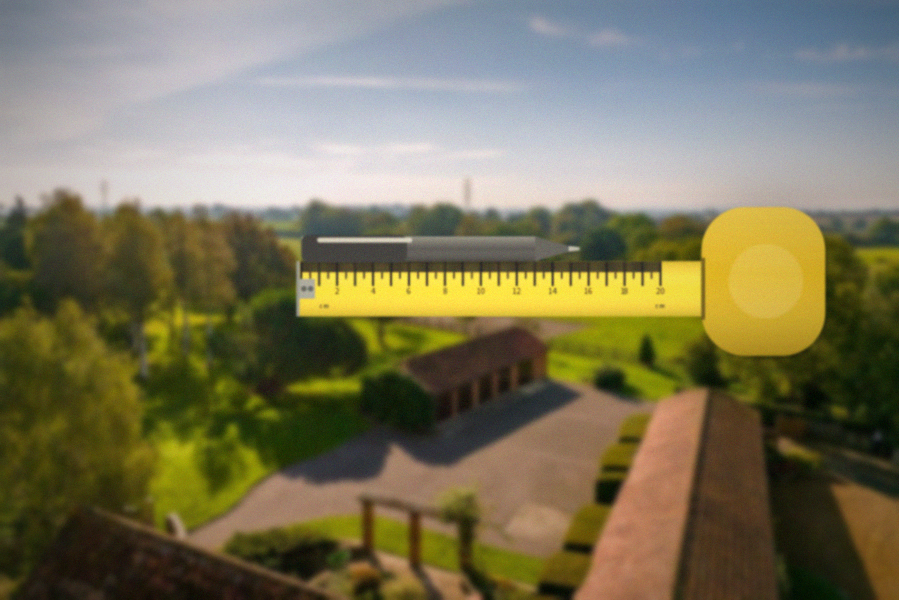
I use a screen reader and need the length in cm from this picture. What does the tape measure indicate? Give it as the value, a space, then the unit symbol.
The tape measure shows 15.5 cm
